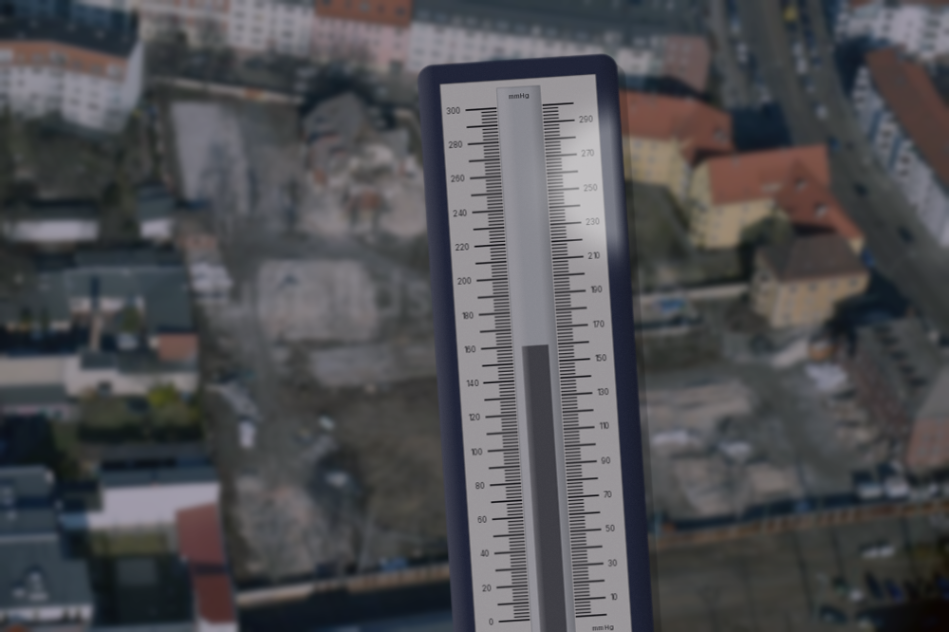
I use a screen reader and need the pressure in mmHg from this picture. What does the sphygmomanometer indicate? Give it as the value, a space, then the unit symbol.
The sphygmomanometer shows 160 mmHg
